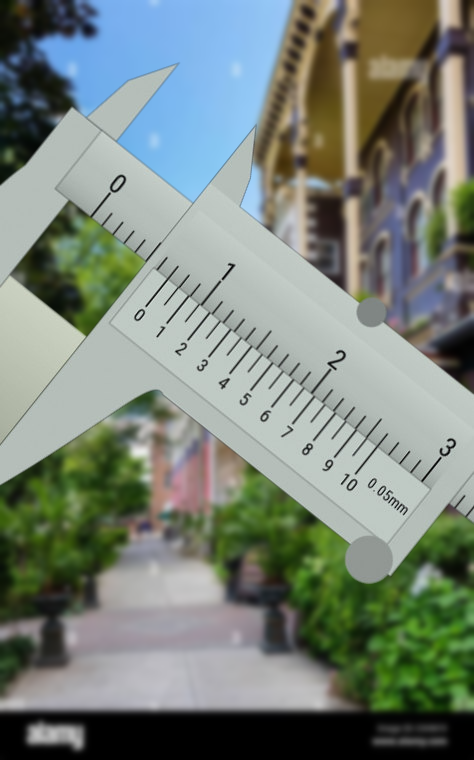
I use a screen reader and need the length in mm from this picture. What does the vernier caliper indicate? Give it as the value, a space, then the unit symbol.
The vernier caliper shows 7.0 mm
